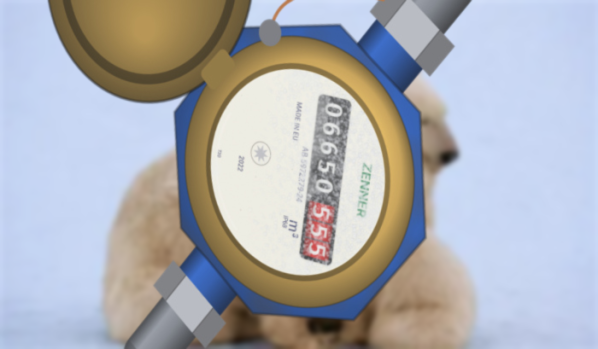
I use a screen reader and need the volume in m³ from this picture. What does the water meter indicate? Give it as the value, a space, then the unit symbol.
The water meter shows 6650.555 m³
